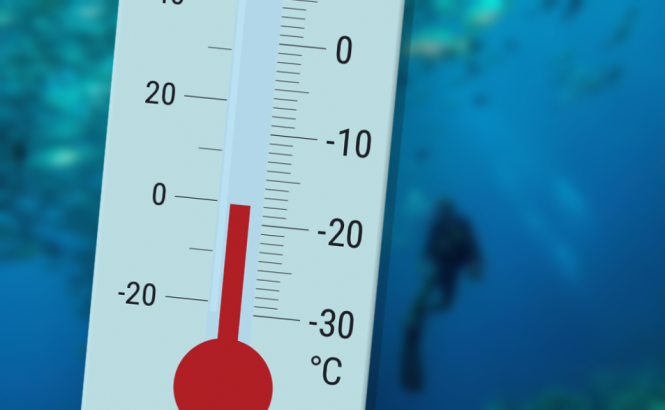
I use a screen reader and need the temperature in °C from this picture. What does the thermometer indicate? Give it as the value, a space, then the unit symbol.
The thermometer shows -18 °C
